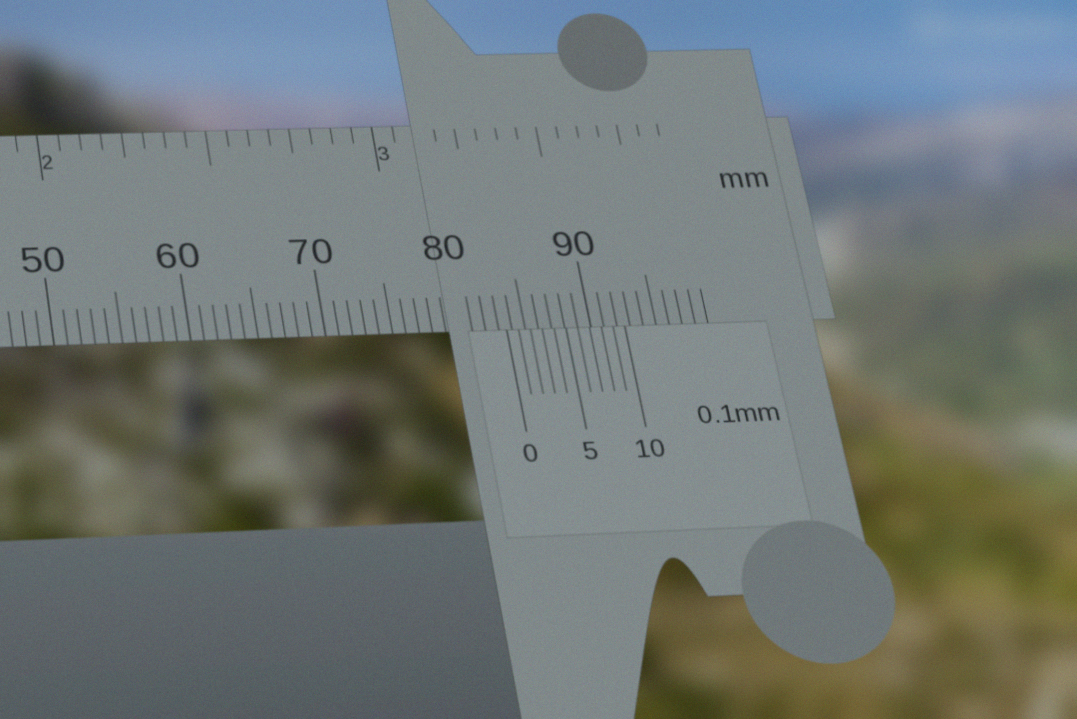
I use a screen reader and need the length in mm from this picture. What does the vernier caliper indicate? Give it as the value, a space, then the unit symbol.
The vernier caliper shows 83.6 mm
